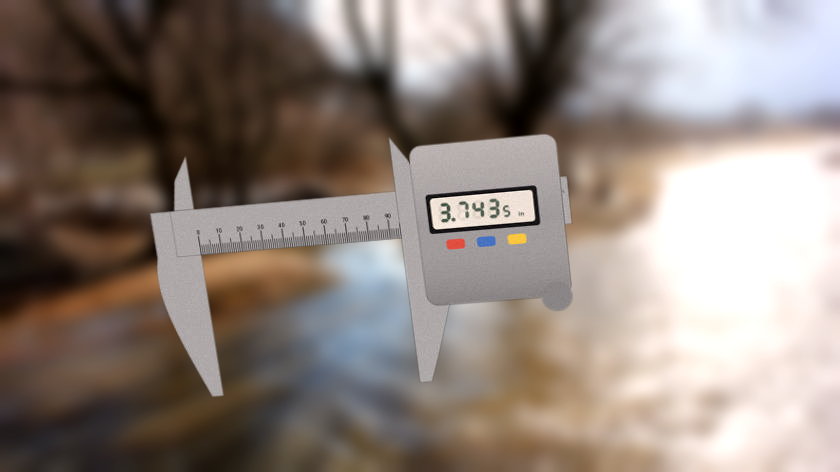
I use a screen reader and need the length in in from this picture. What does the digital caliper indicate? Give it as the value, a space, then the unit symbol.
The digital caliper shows 3.7435 in
